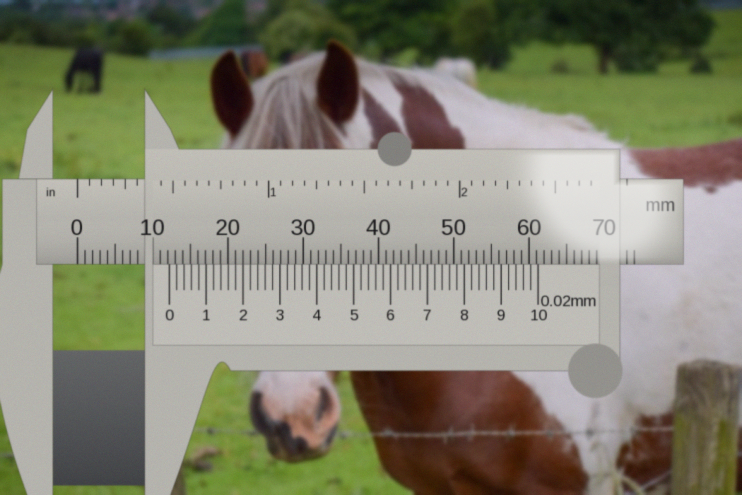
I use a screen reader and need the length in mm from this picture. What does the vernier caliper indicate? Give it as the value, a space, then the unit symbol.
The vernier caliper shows 12.2 mm
